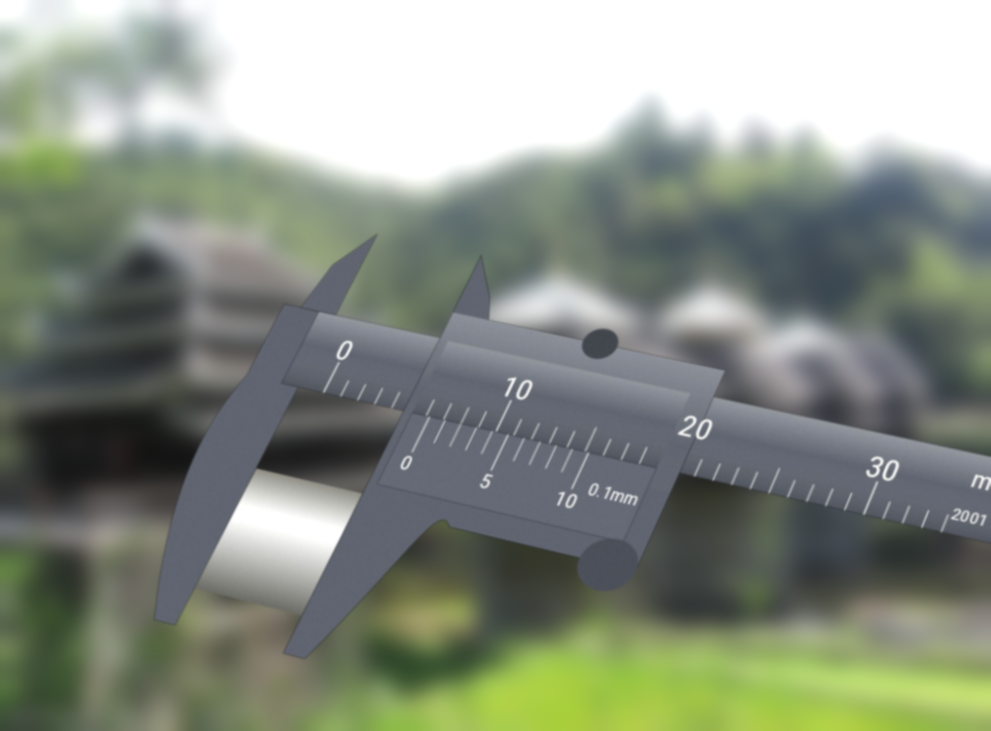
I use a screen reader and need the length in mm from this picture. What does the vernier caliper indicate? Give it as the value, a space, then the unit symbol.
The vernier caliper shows 6.2 mm
